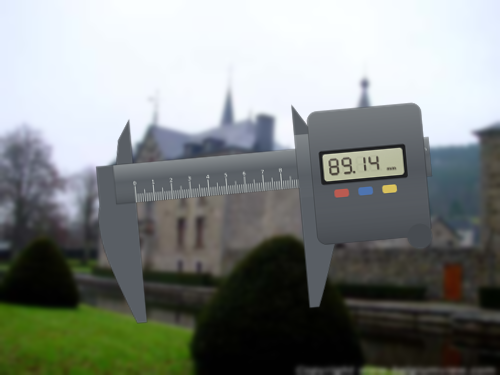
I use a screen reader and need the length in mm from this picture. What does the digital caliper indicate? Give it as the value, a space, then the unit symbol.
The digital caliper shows 89.14 mm
